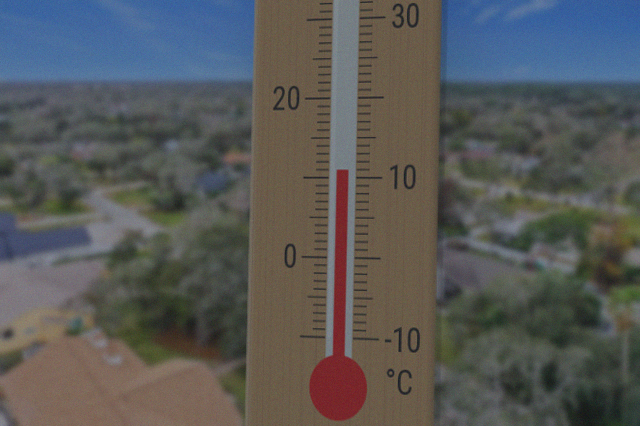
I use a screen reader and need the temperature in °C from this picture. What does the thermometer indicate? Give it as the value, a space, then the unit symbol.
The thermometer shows 11 °C
